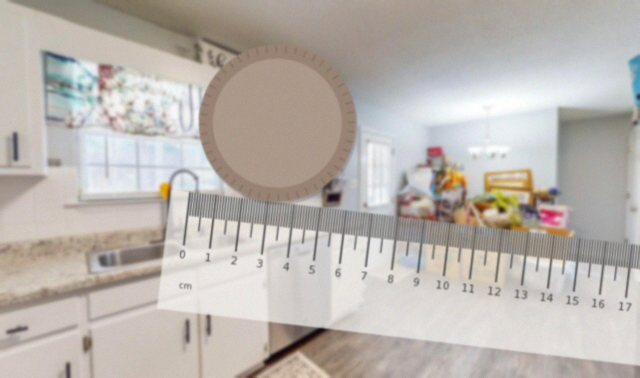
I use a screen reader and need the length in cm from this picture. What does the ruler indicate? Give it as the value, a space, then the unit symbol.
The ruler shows 6 cm
